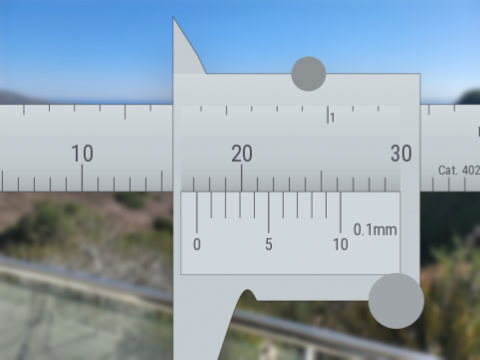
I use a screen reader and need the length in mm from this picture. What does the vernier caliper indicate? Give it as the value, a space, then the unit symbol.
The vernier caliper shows 17.2 mm
